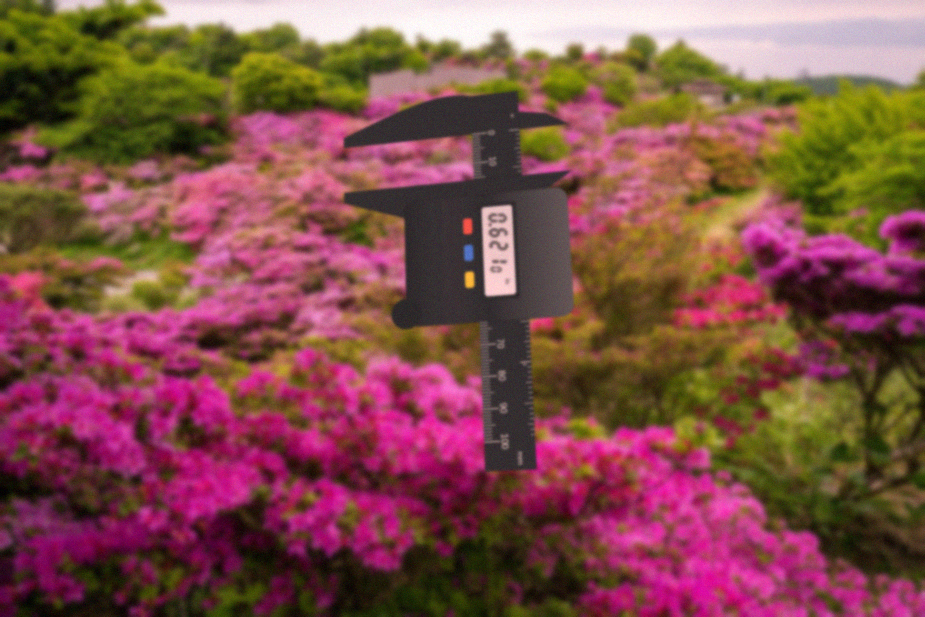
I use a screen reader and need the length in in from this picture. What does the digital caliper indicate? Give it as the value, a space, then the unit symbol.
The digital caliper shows 0.6210 in
